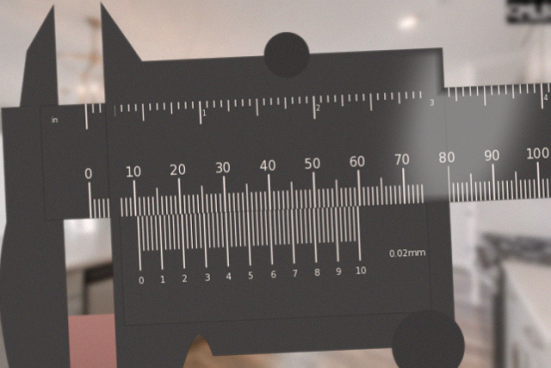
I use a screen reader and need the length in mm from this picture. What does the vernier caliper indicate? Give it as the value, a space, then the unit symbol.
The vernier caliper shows 10.5 mm
